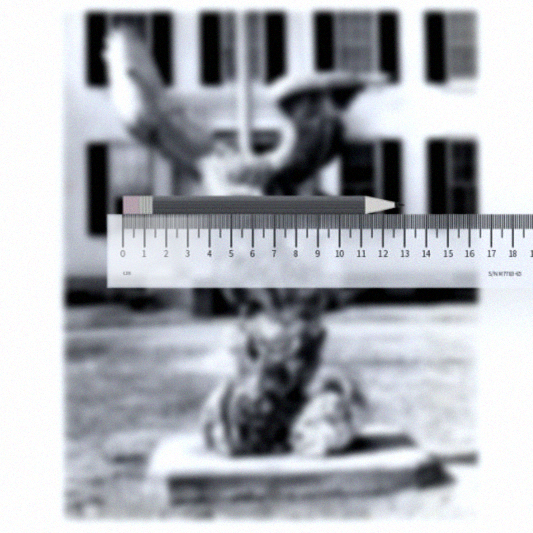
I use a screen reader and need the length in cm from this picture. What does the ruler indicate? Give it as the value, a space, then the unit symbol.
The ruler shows 13 cm
